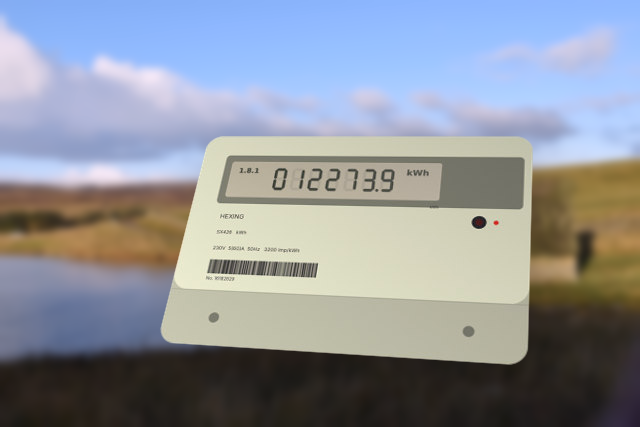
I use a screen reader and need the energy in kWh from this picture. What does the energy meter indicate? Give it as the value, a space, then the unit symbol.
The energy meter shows 12273.9 kWh
